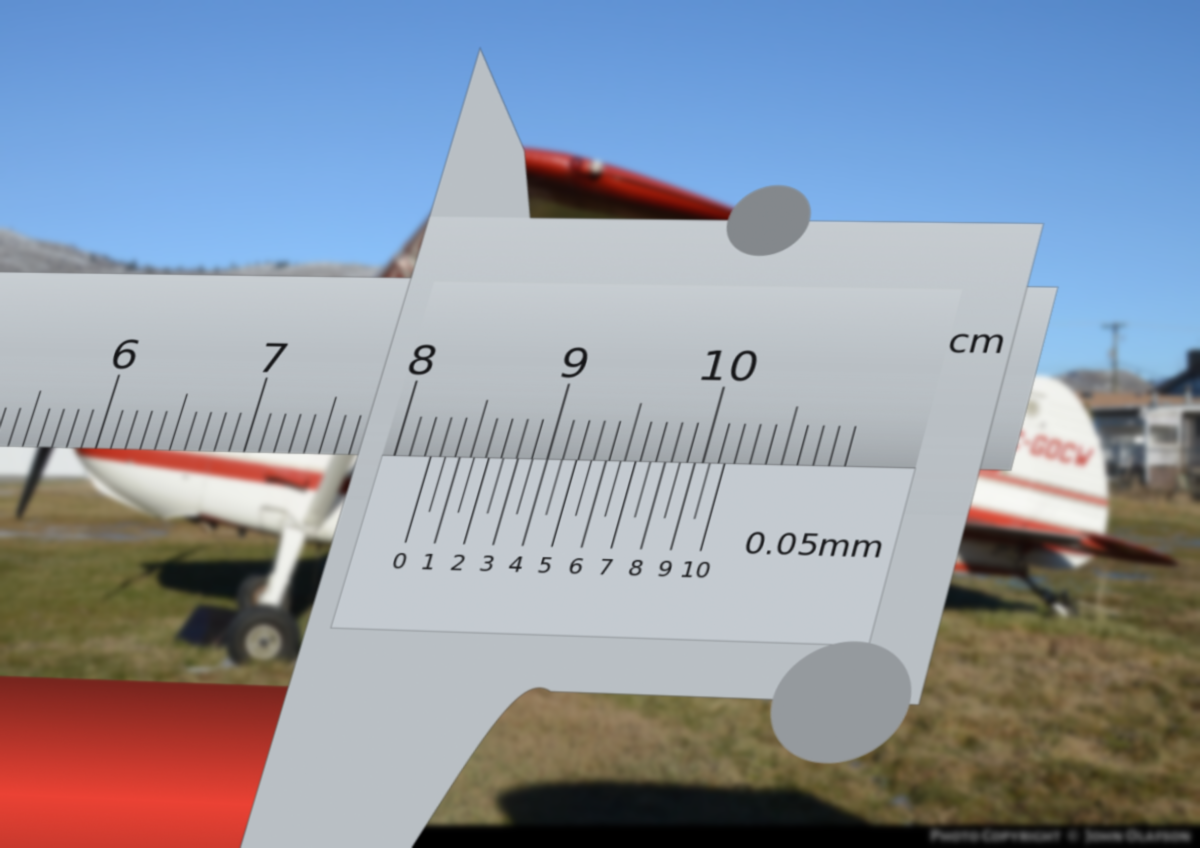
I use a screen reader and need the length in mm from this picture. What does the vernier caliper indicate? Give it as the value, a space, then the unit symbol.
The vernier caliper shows 82.4 mm
